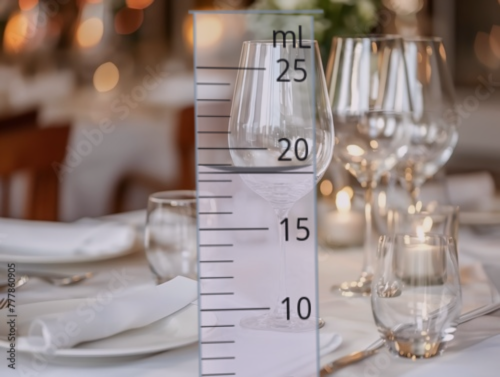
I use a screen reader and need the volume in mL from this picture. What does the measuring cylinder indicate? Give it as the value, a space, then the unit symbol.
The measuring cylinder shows 18.5 mL
